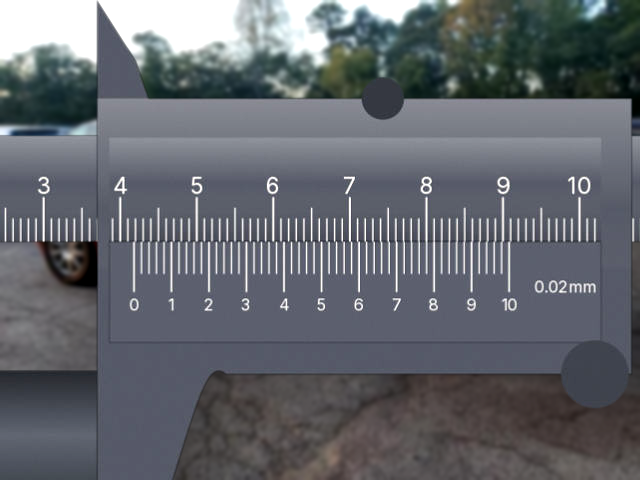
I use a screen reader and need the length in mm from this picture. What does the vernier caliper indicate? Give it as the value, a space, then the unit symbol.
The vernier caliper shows 41.8 mm
